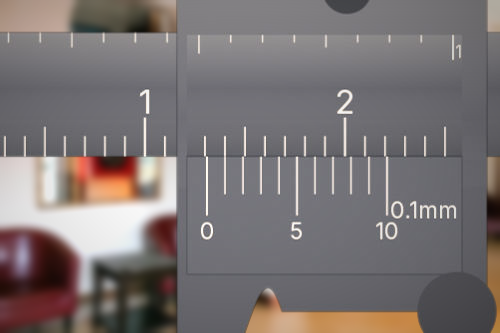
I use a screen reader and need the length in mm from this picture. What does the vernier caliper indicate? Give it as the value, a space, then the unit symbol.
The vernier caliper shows 13.1 mm
